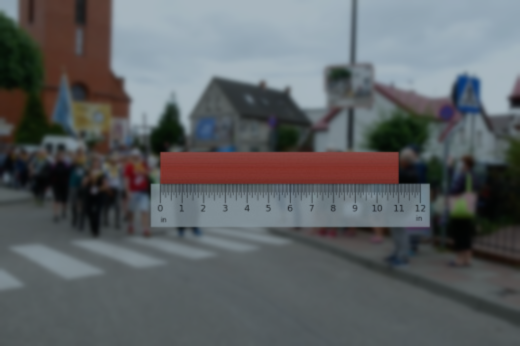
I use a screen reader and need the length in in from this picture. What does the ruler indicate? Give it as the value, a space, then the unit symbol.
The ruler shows 11 in
